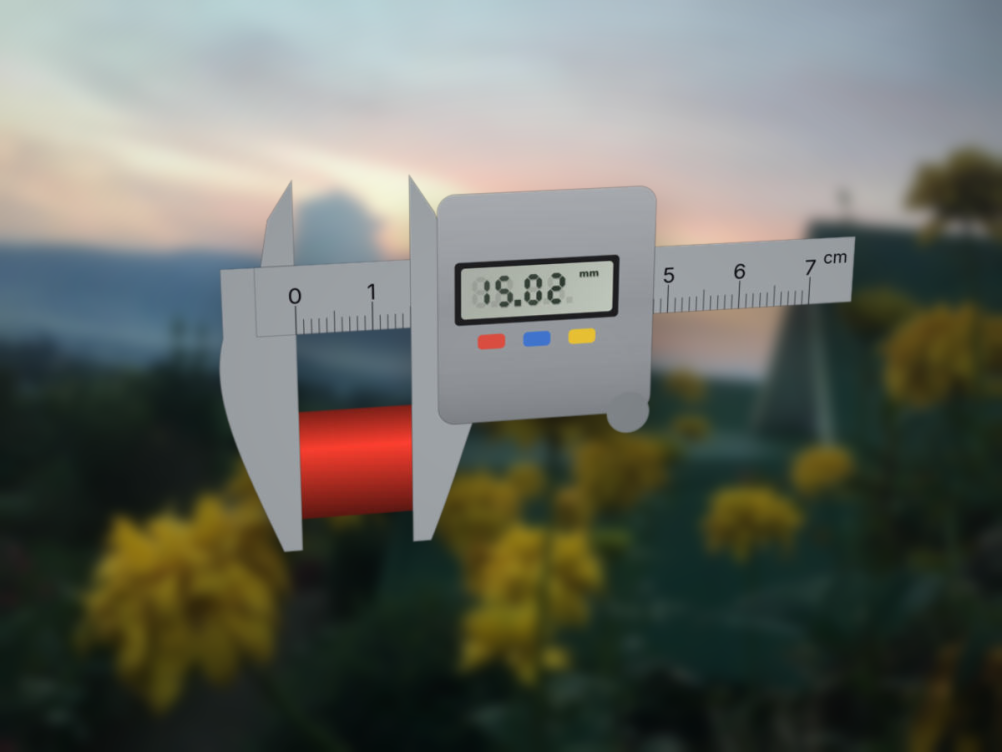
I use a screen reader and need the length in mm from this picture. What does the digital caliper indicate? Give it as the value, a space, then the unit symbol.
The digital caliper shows 15.02 mm
